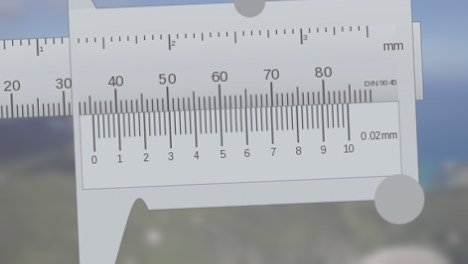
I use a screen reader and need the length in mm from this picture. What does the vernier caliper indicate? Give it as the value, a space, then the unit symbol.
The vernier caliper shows 35.5 mm
